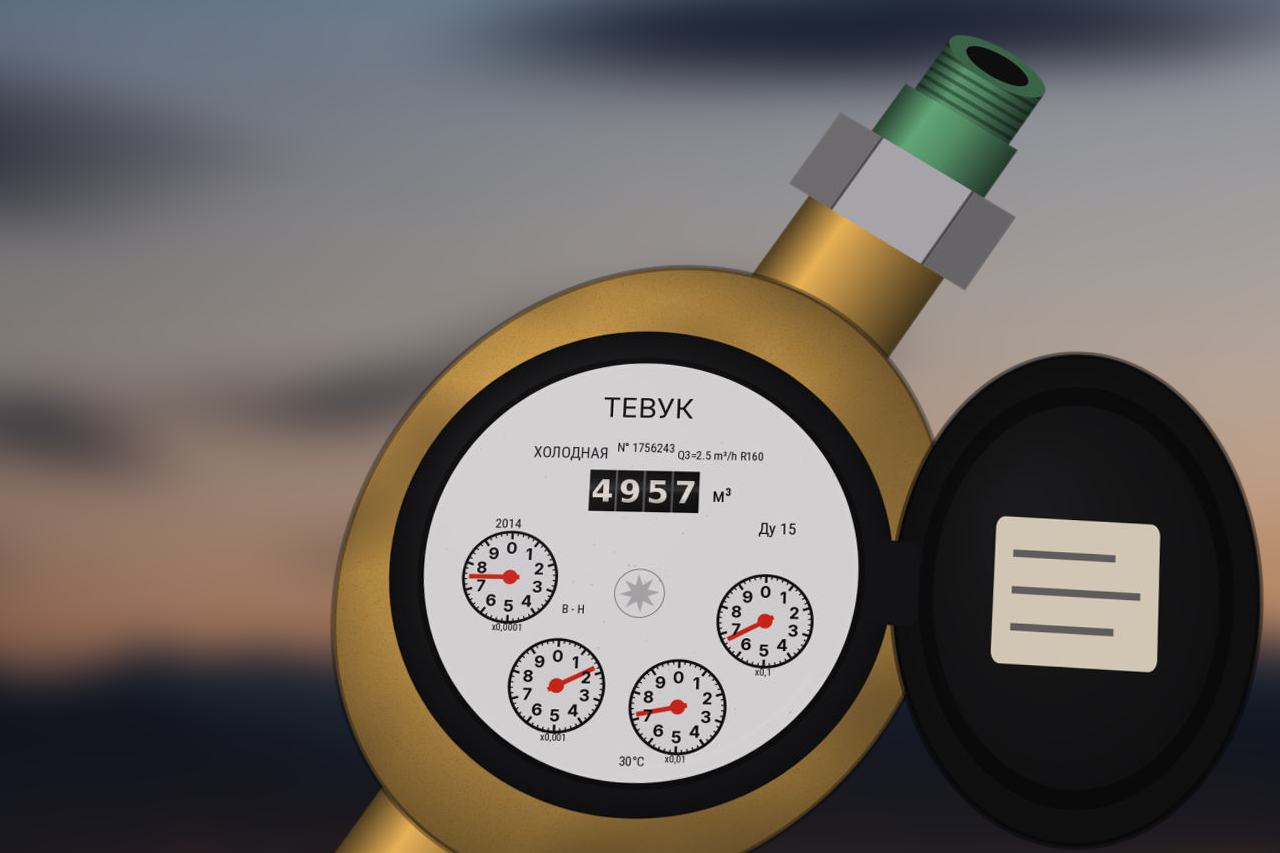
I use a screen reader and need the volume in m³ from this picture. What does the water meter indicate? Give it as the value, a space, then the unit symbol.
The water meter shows 4957.6717 m³
